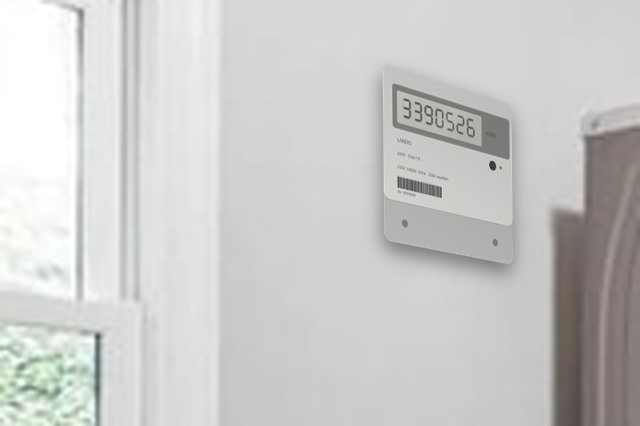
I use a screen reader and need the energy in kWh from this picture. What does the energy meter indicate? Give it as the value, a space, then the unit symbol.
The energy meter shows 3390526 kWh
